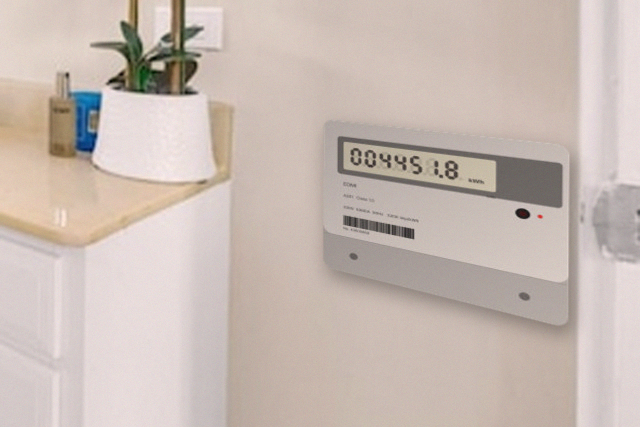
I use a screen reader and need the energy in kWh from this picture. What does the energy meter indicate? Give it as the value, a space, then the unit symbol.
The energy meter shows 4451.8 kWh
